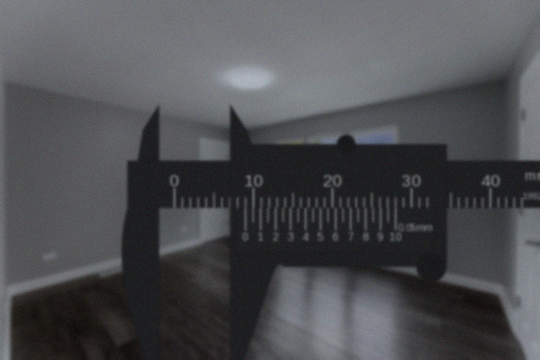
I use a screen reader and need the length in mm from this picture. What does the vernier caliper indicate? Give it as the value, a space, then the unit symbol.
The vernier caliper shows 9.0 mm
